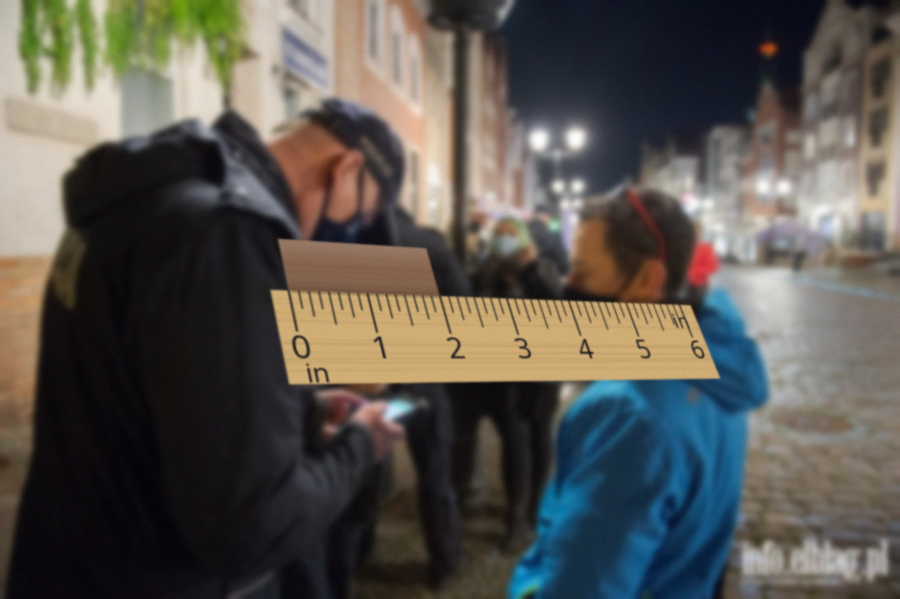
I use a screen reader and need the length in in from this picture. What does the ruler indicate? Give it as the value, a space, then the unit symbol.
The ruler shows 2 in
